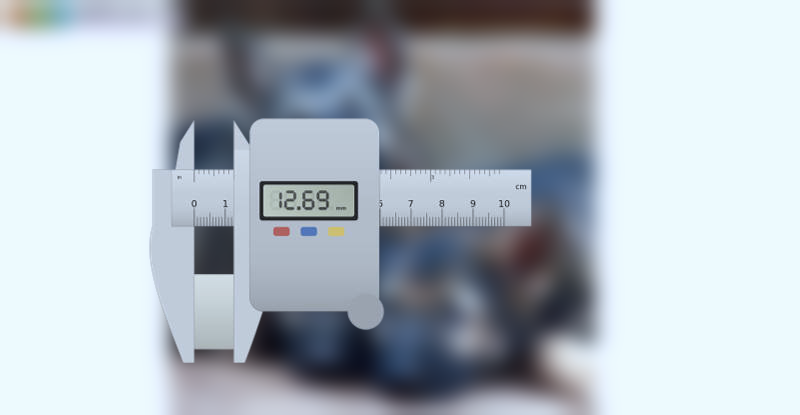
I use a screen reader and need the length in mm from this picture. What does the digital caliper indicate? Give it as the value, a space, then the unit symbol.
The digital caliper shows 12.69 mm
